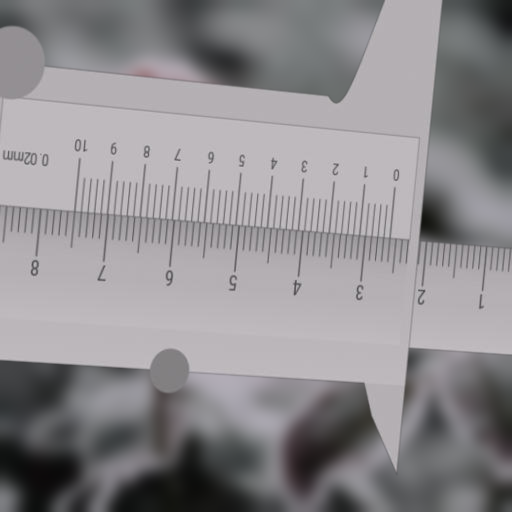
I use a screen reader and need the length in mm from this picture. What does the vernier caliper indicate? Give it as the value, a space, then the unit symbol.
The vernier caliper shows 26.0 mm
